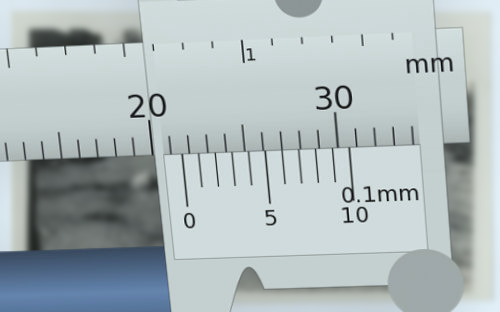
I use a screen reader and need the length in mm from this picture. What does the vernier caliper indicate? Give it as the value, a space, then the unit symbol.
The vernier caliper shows 21.6 mm
